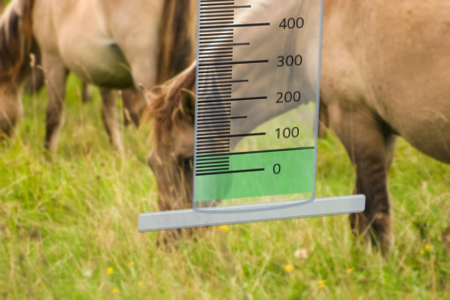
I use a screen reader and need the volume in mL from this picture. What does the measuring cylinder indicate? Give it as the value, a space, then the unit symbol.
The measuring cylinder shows 50 mL
